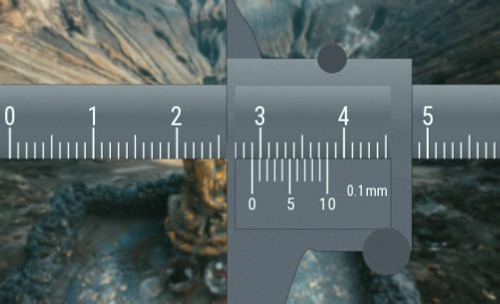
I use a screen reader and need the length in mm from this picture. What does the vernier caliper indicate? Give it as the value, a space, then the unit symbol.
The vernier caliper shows 29.0 mm
